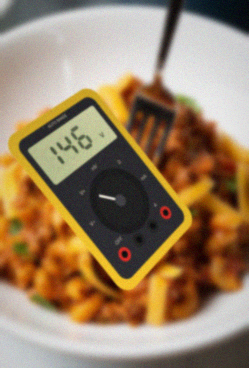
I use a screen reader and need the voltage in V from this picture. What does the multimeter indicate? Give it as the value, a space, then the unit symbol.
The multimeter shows 146 V
